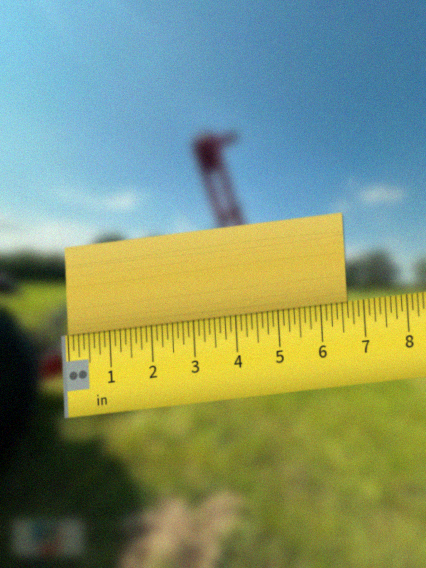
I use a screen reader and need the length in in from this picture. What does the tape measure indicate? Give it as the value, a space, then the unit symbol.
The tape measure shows 6.625 in
